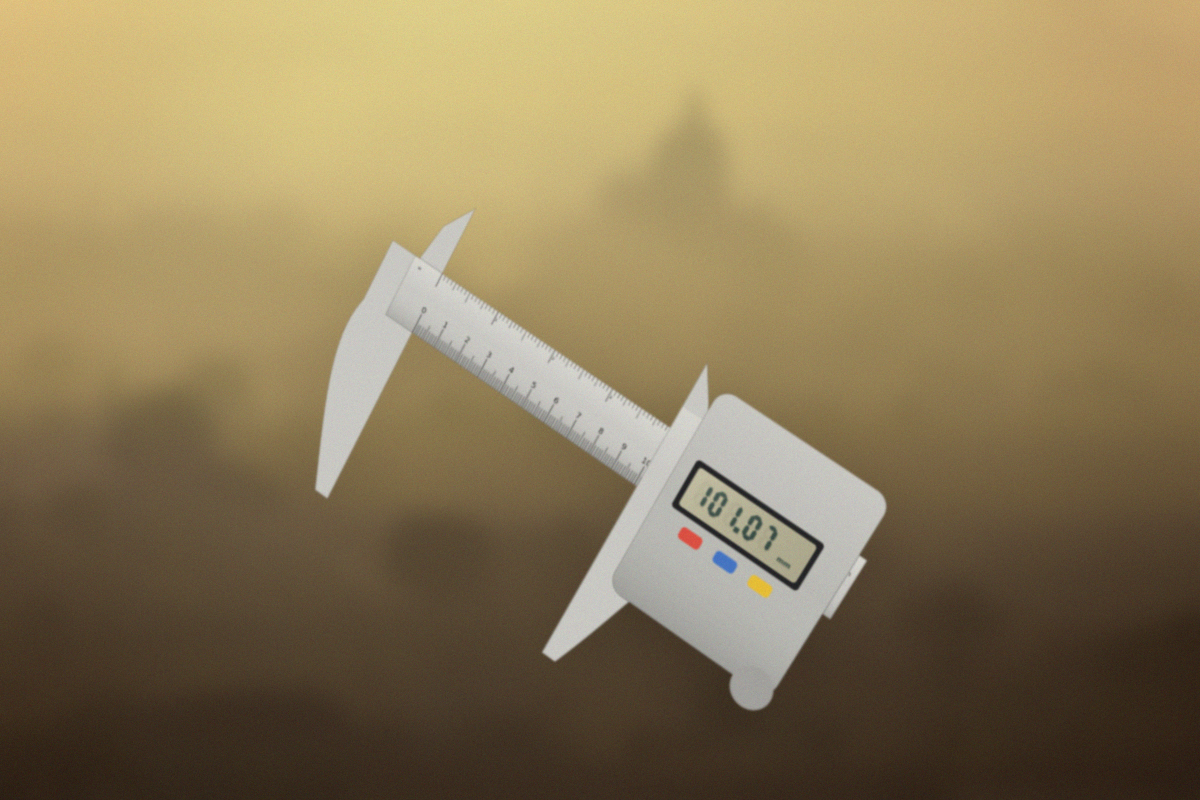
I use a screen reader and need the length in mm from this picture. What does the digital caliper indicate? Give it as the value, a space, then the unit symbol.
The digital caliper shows 101.07 mm
